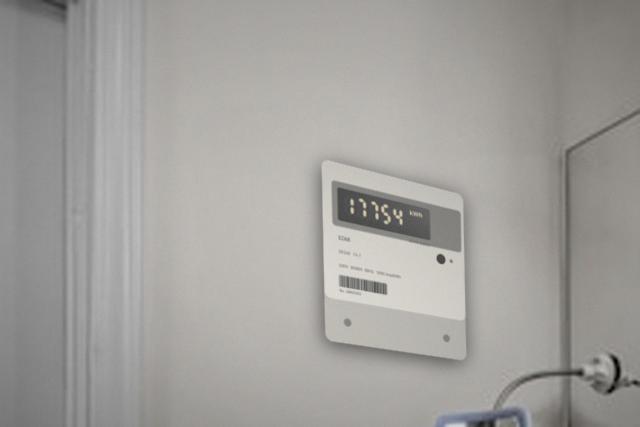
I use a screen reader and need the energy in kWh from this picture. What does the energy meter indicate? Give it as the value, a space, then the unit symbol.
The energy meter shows 17754 kWh
